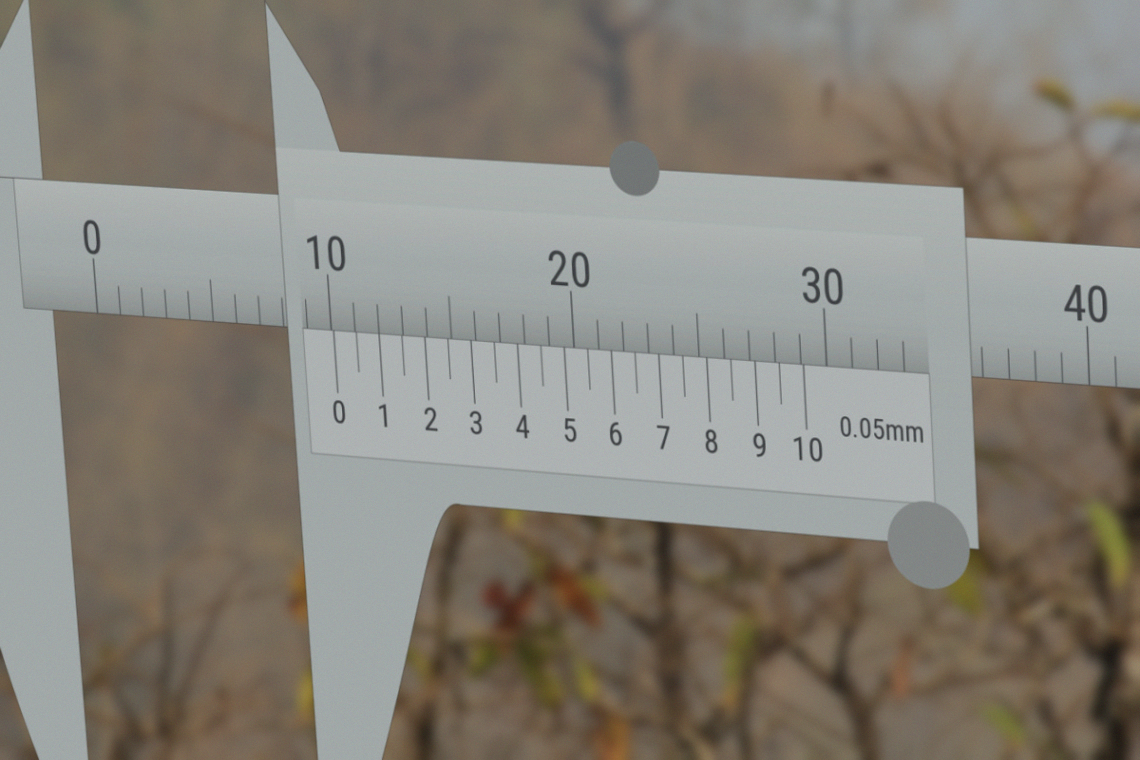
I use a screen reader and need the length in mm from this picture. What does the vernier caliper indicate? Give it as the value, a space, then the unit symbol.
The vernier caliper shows 10.10 mm
